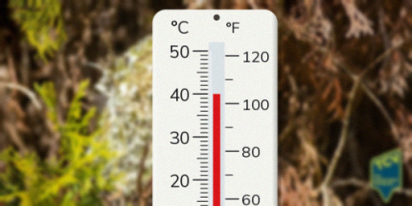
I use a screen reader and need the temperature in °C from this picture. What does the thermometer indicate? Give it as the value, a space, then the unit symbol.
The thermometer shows 40 °C
